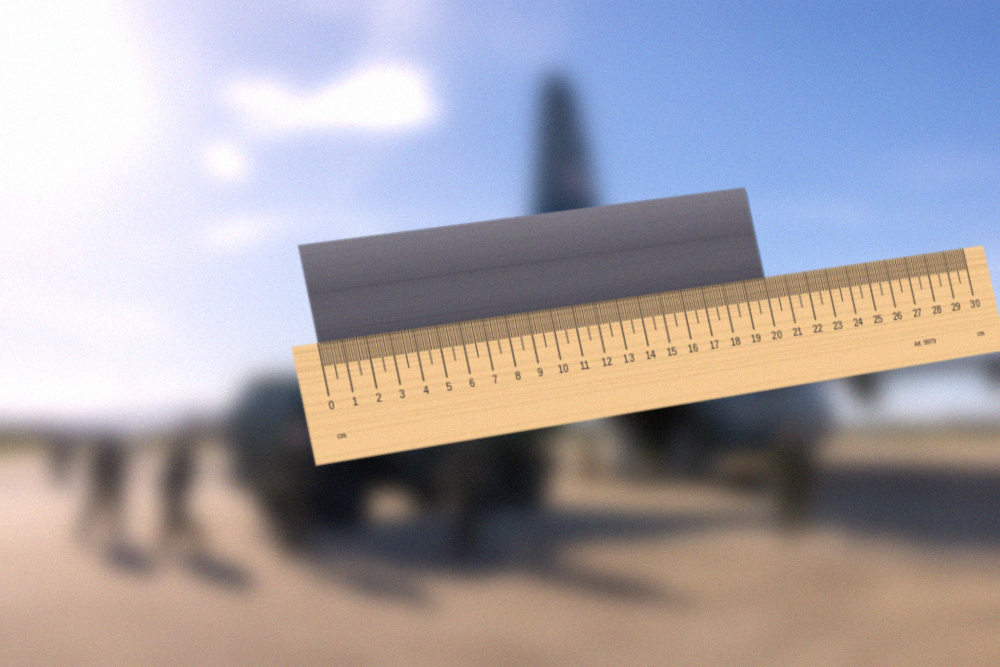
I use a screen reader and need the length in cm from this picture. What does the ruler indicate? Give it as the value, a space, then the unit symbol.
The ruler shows 20 cm
